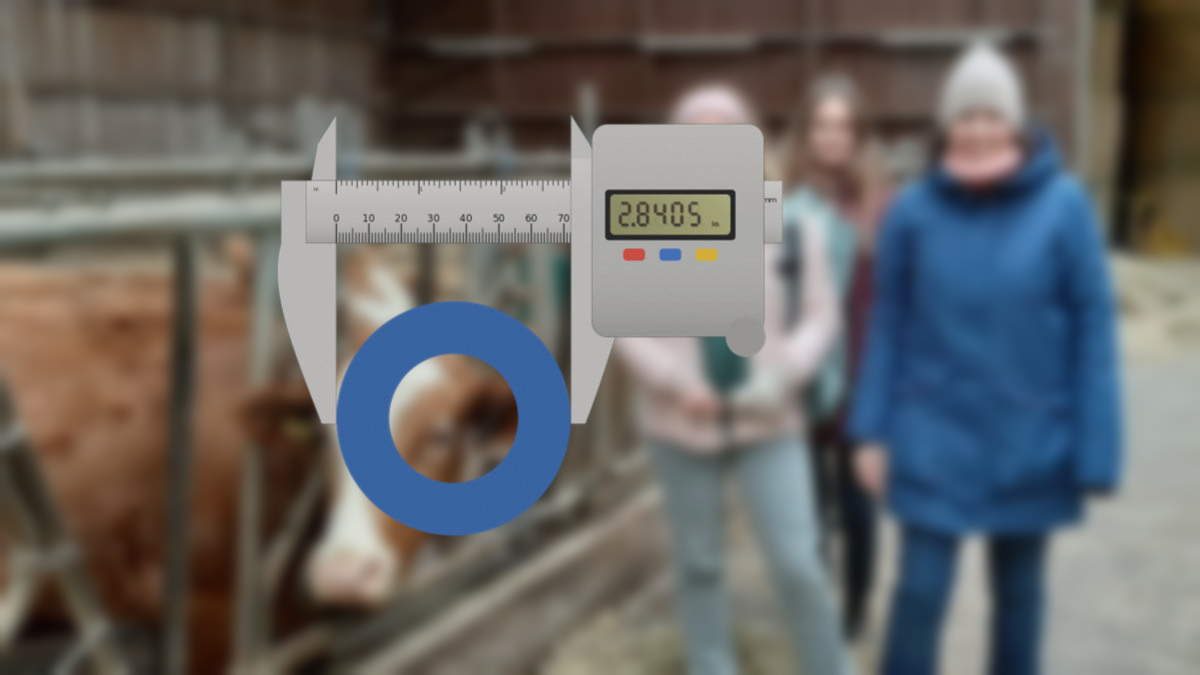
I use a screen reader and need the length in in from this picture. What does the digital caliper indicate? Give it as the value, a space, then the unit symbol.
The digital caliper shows 2.8405 in
